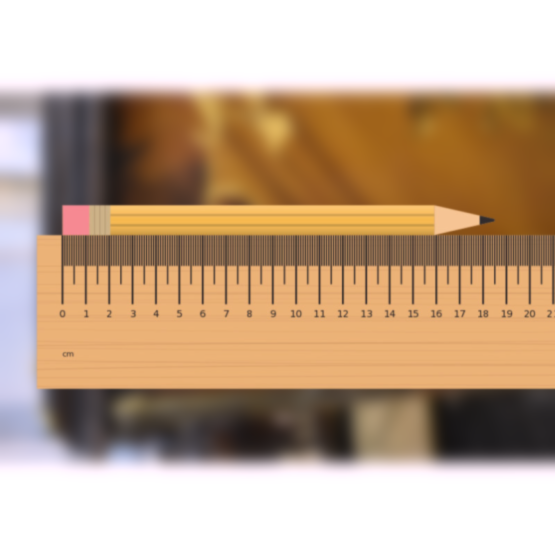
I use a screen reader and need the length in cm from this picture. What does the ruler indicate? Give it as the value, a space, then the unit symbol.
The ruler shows 18.5 cm
